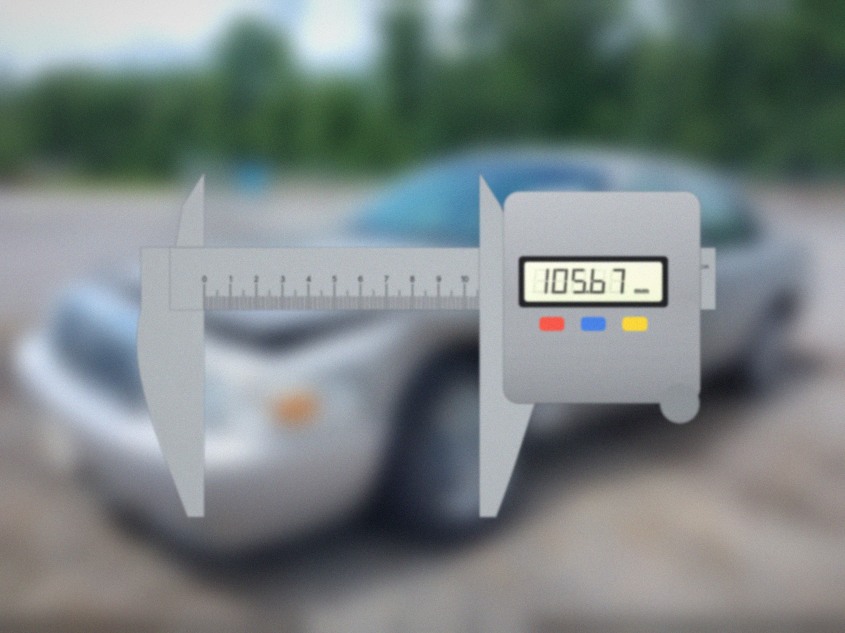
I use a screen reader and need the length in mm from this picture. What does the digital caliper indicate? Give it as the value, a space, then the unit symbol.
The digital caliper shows 105.67 mm
